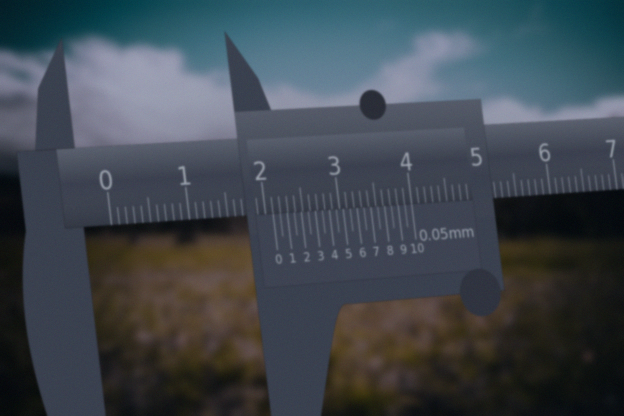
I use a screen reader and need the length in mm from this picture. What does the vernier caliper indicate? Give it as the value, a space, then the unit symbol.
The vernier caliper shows 21.0 mm
